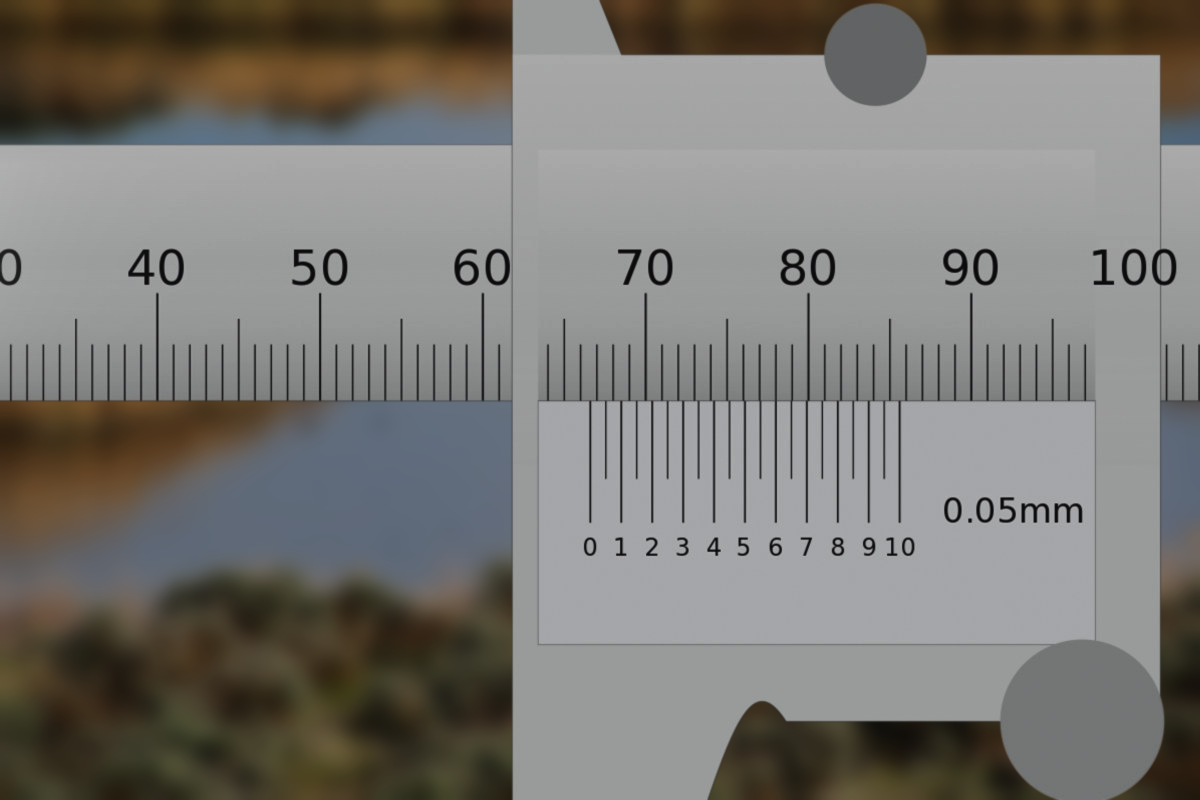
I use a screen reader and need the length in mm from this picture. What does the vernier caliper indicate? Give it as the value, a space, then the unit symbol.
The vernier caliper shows 66.6 mm
